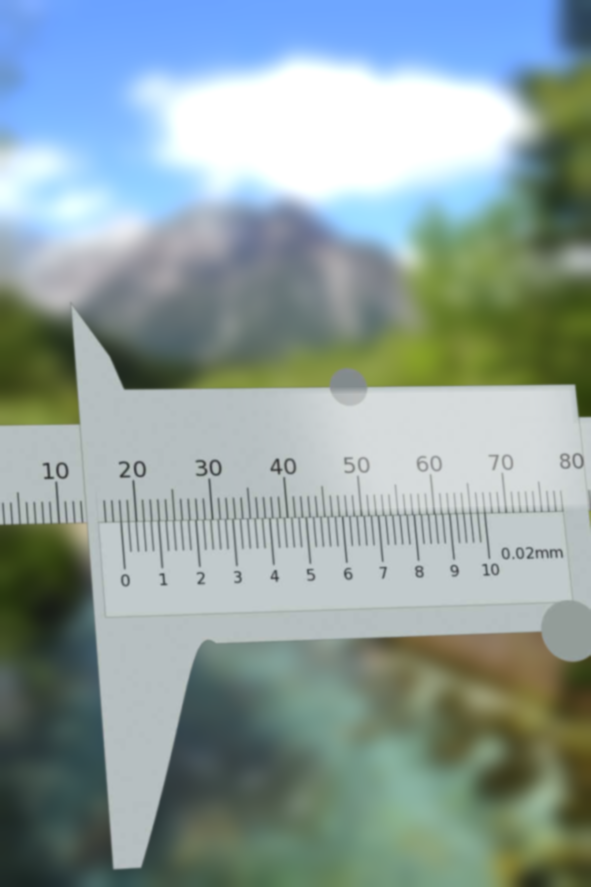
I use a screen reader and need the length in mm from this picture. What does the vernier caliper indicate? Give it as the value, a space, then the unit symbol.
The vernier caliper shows 18.0 mm
